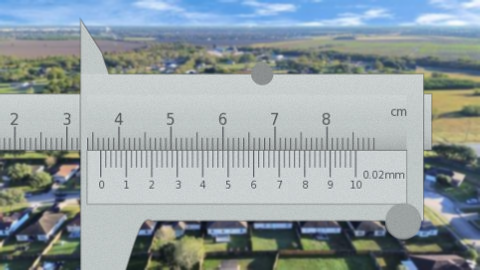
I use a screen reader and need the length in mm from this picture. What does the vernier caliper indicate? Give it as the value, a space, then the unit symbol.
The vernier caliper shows 36.5 mm
